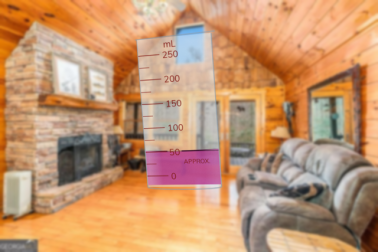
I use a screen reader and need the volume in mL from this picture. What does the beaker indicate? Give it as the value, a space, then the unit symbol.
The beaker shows 50 mL
